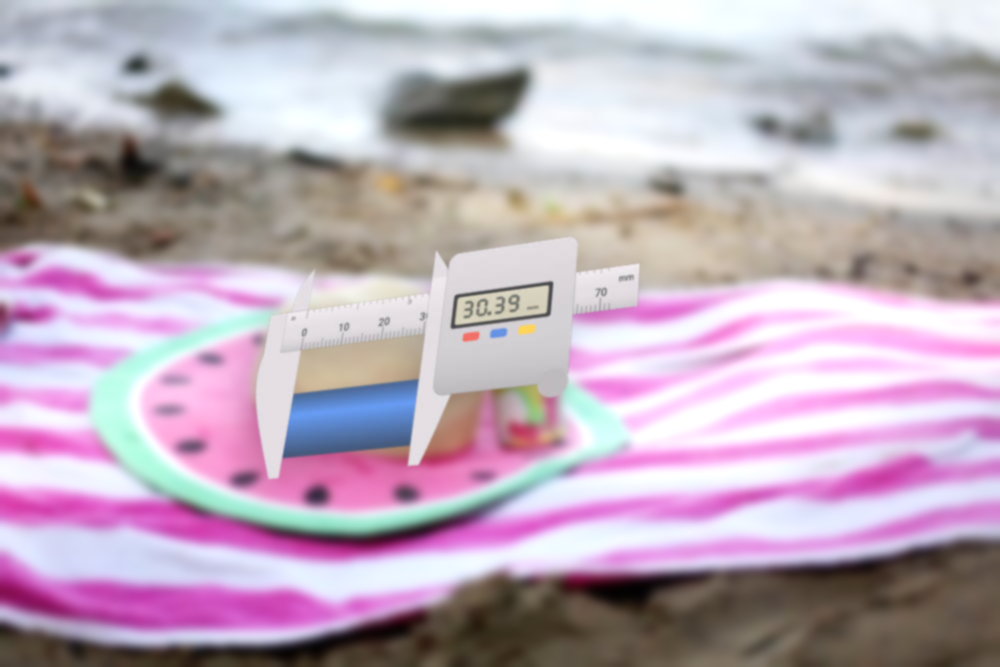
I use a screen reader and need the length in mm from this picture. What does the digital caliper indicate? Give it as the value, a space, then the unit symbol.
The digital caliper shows 30.39 mm
